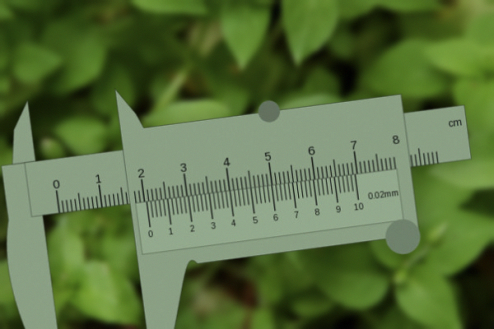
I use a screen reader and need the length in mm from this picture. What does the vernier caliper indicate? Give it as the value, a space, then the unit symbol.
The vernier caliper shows 20.5 mm
